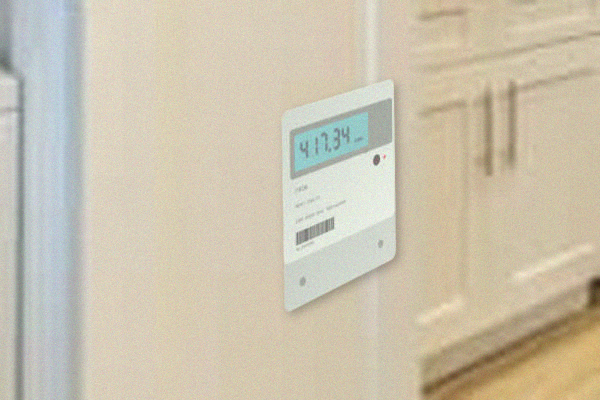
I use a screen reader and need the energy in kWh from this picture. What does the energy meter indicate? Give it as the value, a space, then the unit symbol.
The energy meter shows 417.34 kWh
